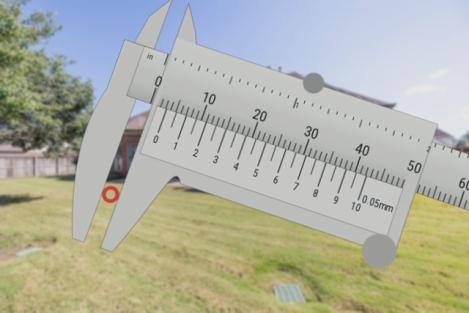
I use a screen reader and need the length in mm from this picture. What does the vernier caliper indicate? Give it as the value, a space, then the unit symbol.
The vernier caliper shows 3.2 mm
